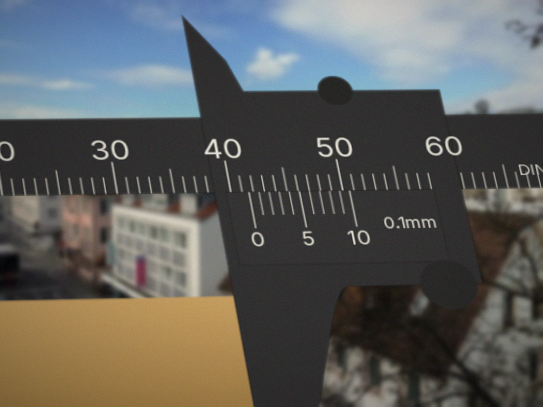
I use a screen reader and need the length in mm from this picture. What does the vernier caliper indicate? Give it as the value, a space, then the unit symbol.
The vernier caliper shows 41.6 mm
